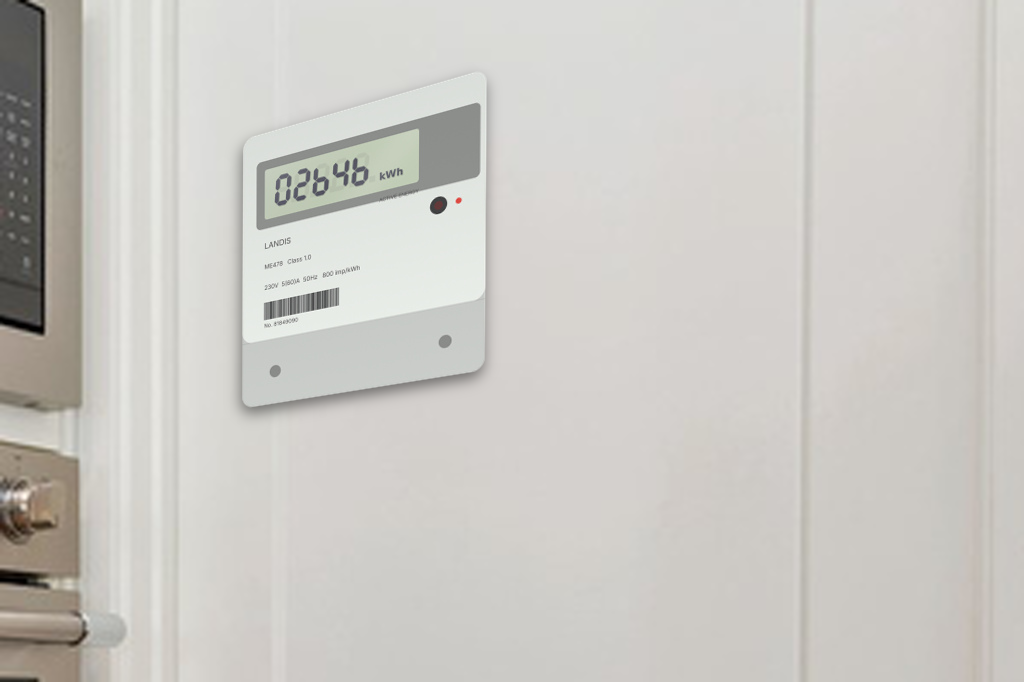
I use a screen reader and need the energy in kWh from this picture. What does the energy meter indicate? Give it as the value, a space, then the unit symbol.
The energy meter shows 2646 kWh
